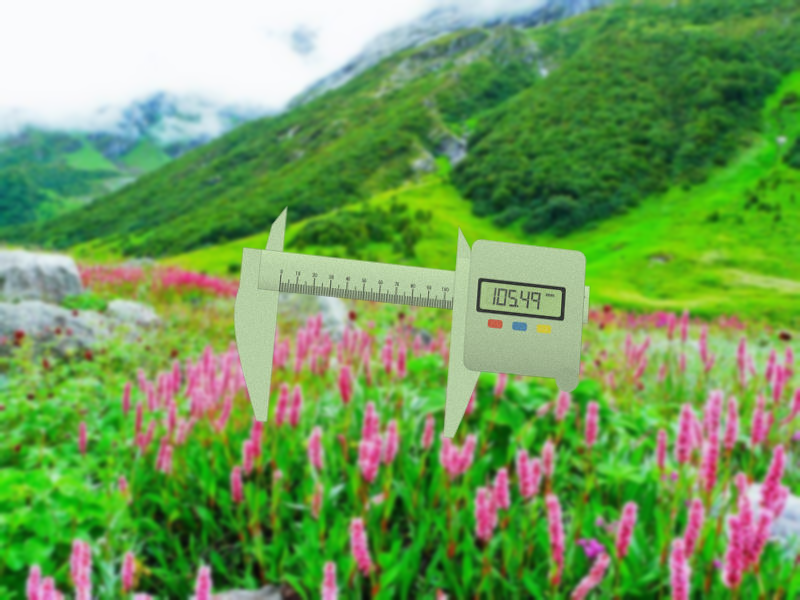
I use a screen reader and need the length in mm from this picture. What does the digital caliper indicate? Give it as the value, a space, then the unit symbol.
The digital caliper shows 105.49 mm
